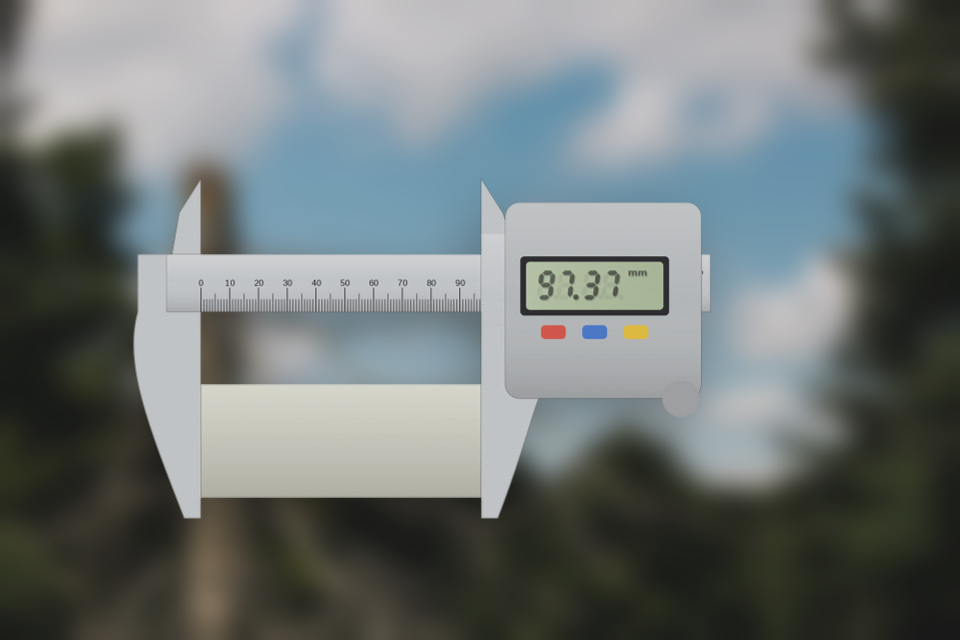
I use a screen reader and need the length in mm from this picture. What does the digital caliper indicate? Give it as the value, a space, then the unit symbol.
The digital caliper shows 97.37 mm
